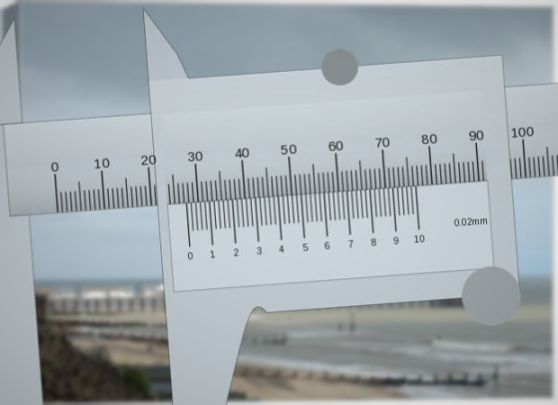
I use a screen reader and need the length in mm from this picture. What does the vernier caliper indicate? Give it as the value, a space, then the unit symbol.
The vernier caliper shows 27.5 mm
